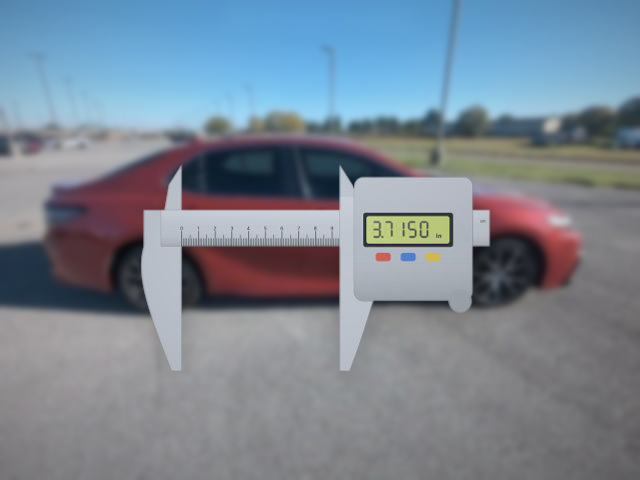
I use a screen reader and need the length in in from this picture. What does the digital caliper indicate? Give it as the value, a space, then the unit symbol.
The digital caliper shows 3.7150 in
